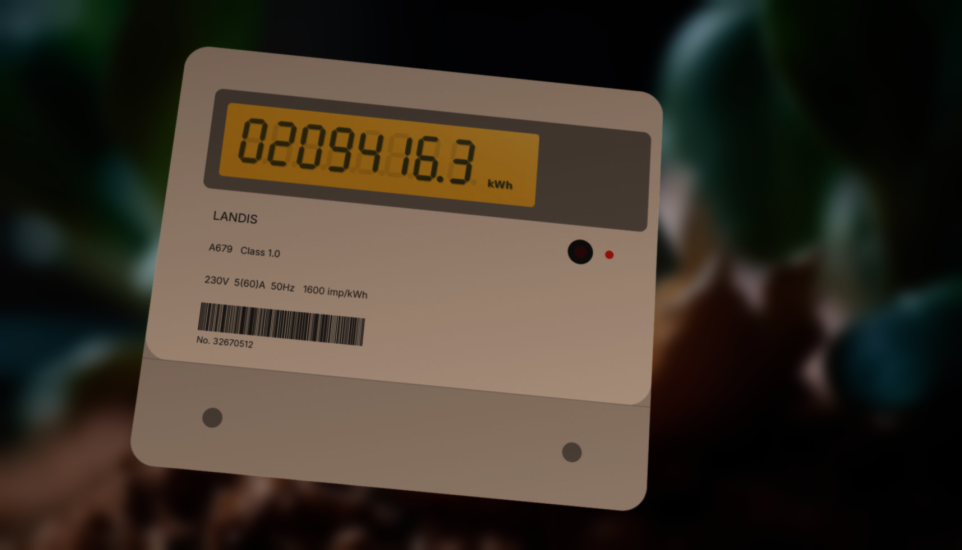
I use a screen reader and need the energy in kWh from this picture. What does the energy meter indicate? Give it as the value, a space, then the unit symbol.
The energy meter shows 209416.3 kWh
